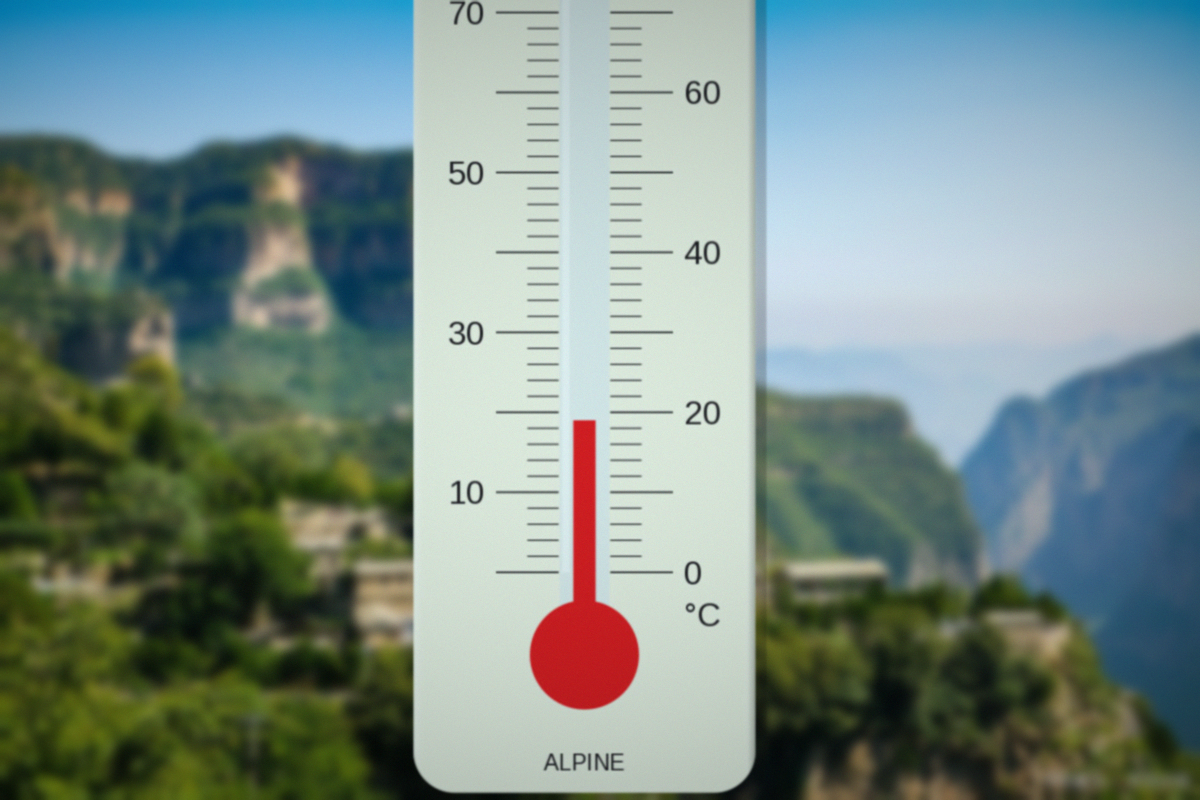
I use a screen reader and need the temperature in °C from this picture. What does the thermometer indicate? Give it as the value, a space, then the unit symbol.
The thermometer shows 19 °C
